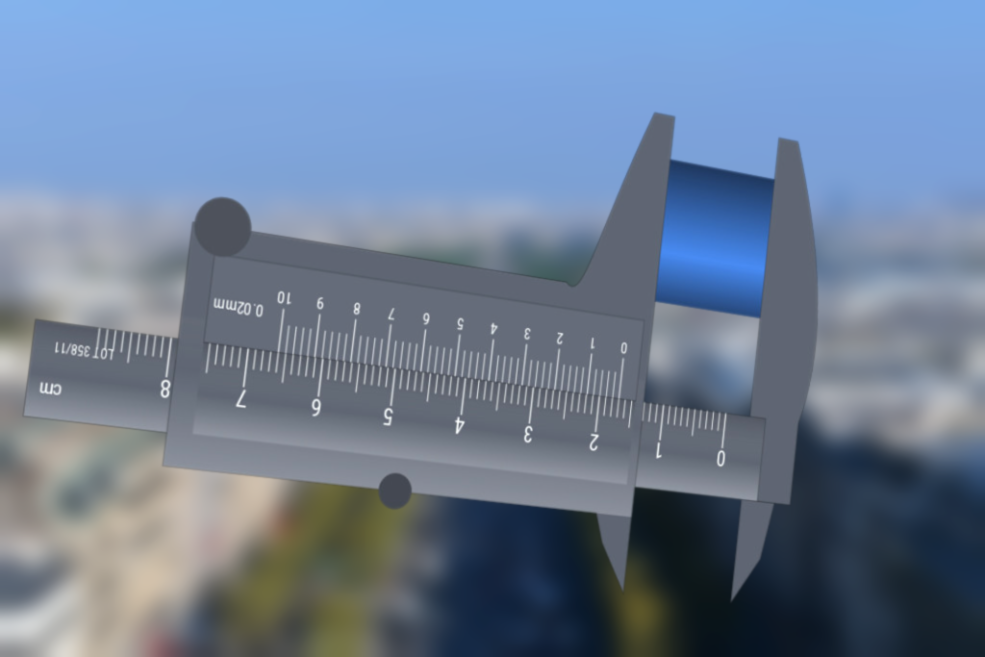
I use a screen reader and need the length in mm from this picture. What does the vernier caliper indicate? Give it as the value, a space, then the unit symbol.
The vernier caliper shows 17.0 mm
